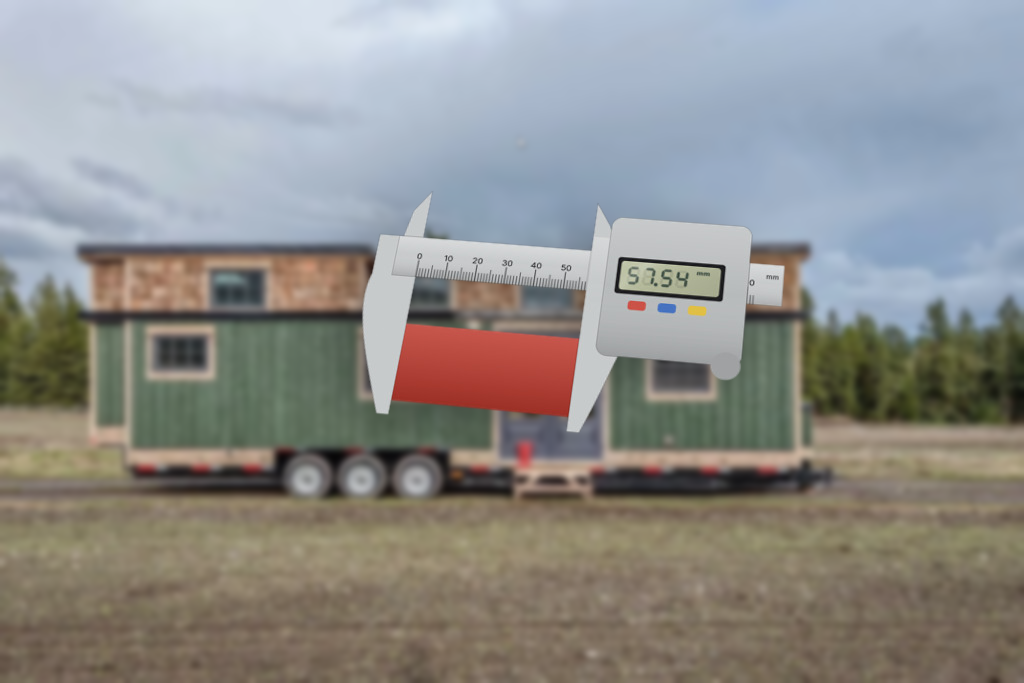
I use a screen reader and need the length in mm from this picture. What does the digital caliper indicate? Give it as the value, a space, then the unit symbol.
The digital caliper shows 57.54 mm
